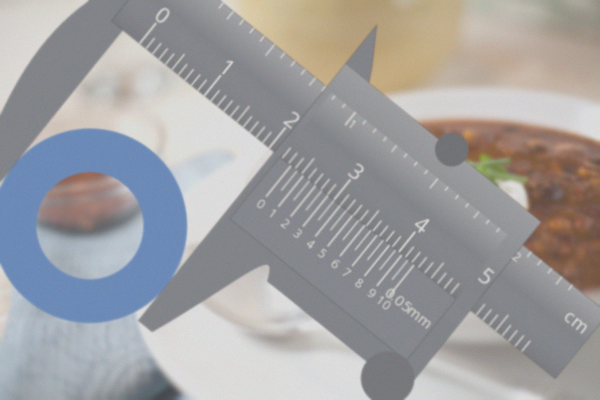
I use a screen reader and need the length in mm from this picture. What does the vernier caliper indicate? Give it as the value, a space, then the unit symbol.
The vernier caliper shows 23.4 mm
